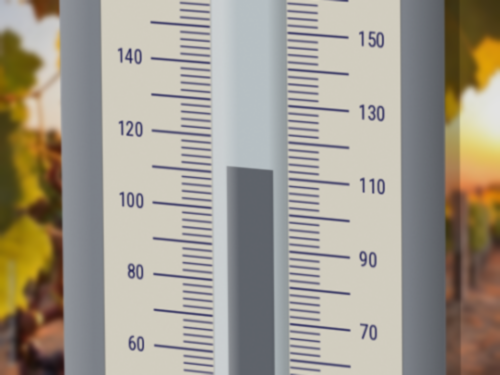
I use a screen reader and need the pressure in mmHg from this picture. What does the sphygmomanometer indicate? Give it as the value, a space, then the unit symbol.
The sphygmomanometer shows 112 mmHg
